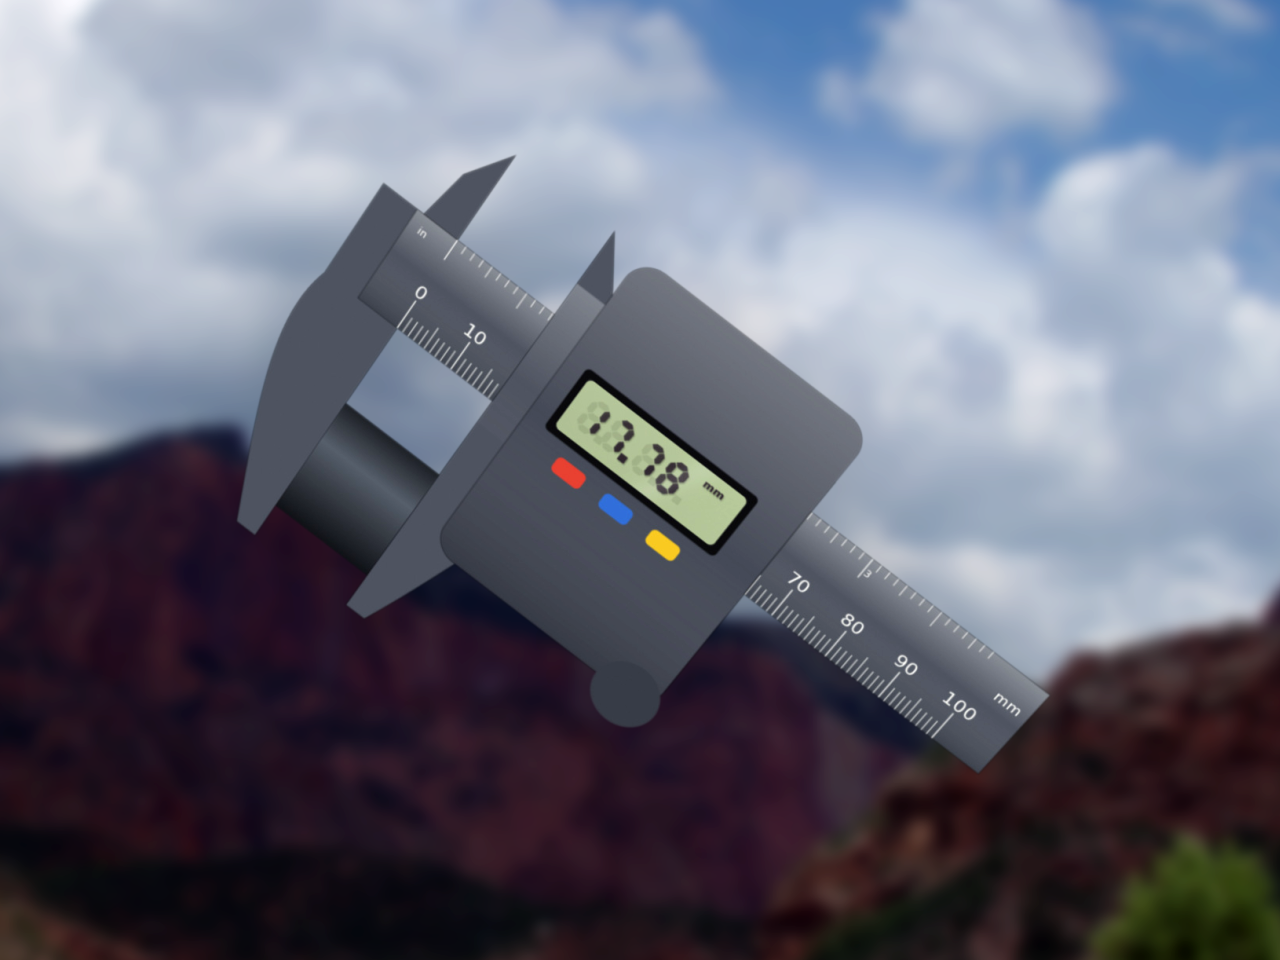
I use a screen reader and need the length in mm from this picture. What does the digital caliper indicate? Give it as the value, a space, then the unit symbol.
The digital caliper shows 17.78 mm
